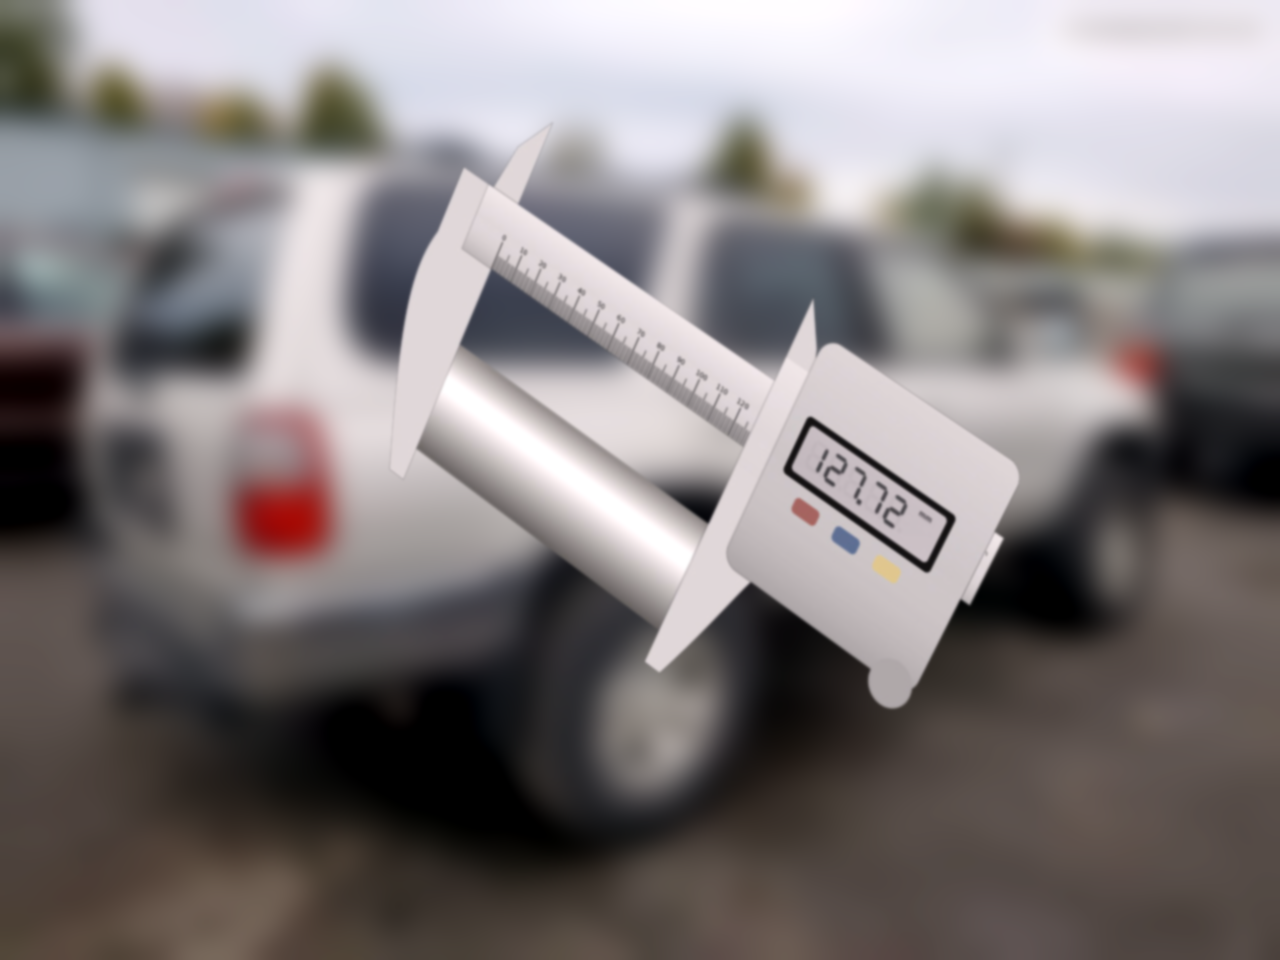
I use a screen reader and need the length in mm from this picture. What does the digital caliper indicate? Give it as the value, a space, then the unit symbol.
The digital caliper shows 127.72 mm
